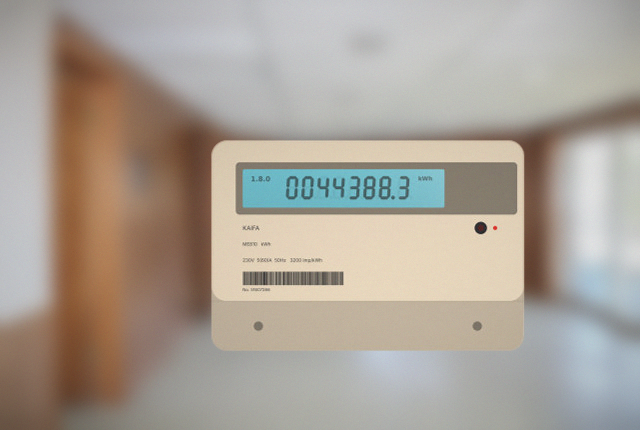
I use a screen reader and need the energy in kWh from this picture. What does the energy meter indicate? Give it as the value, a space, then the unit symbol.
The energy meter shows 44388.3 kWh
